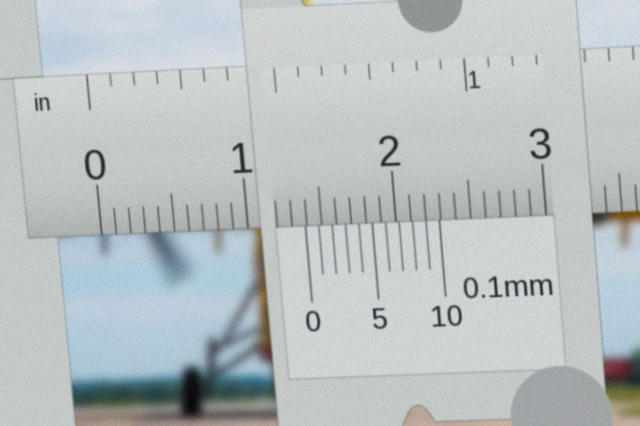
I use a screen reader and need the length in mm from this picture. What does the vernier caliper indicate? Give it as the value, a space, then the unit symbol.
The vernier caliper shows 13.9 mm
